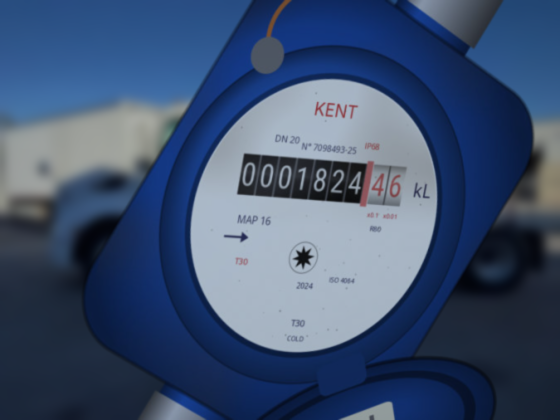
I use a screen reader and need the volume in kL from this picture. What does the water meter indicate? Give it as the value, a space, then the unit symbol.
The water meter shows 1824.46 kL
